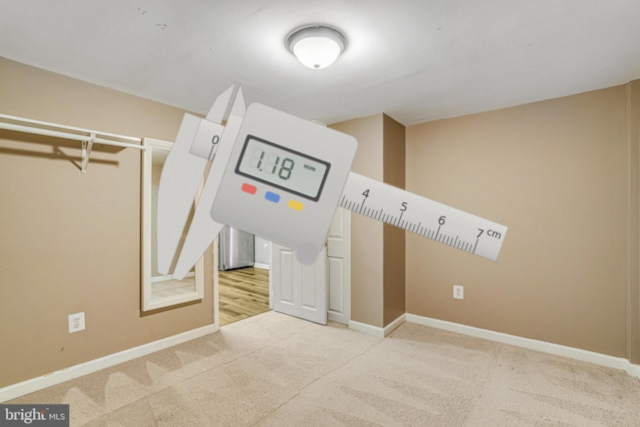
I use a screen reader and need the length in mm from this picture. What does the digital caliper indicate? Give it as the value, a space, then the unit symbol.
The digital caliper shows 1.18 mm
